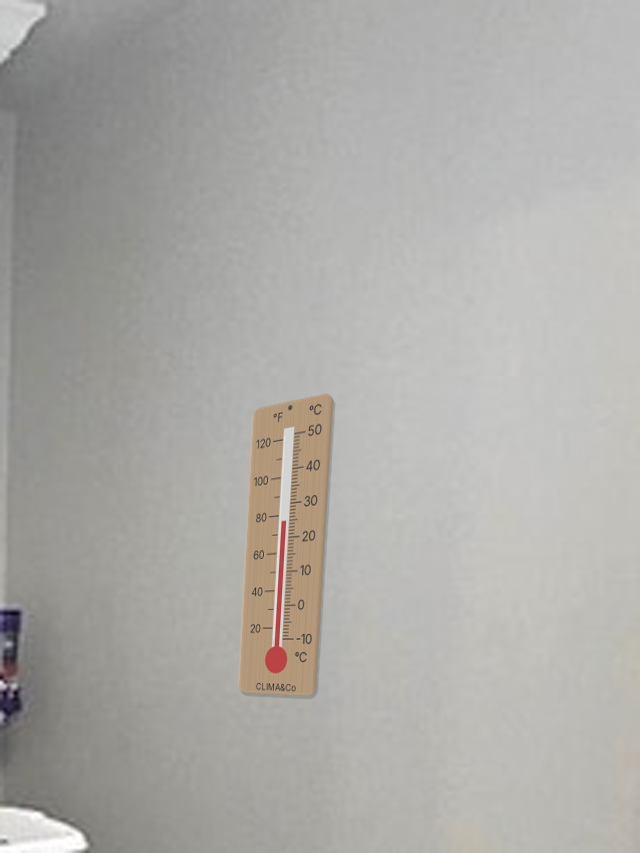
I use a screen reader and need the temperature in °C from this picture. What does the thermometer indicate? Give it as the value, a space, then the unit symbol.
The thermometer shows 25 °C
